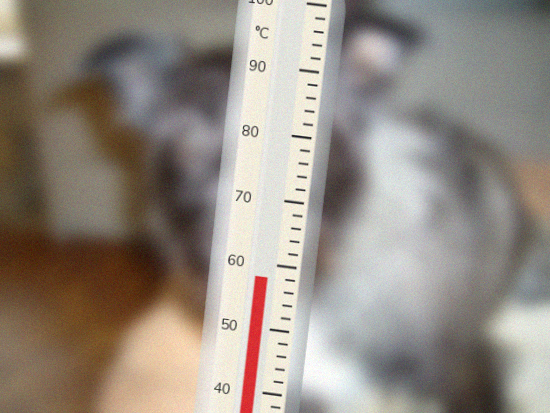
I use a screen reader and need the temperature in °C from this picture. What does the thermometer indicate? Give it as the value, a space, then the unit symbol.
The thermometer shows 58 °C
